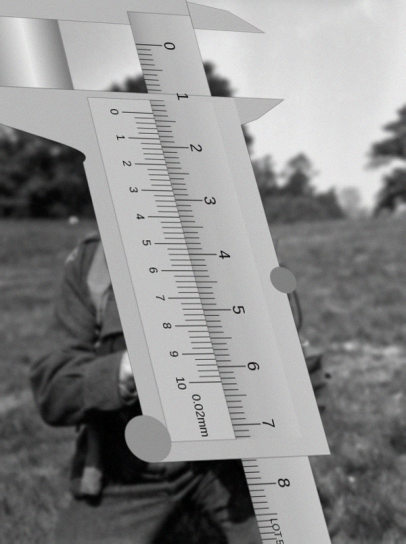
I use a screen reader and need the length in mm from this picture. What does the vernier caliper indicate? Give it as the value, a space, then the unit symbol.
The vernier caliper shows 13.6 mm
